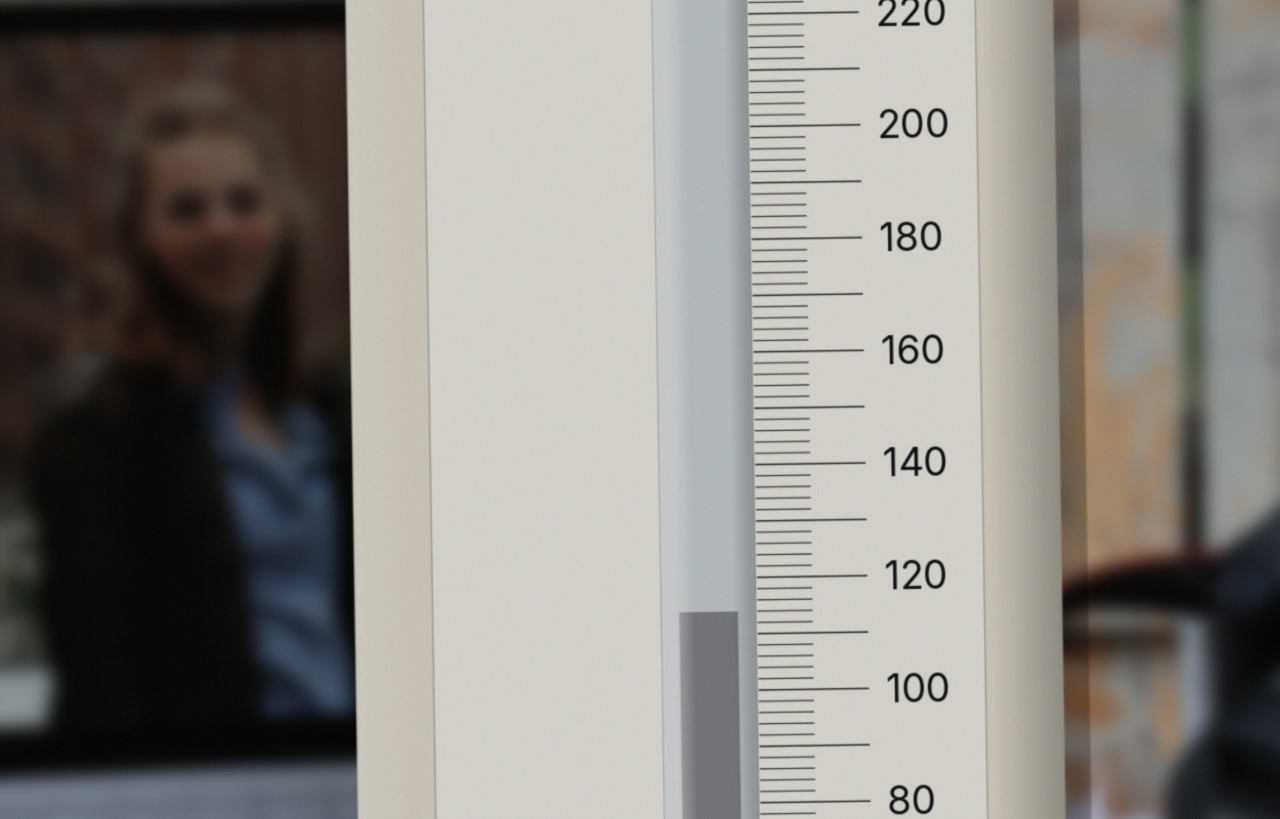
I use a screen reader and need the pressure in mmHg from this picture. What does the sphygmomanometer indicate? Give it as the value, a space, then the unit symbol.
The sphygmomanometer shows 114 mmHg
